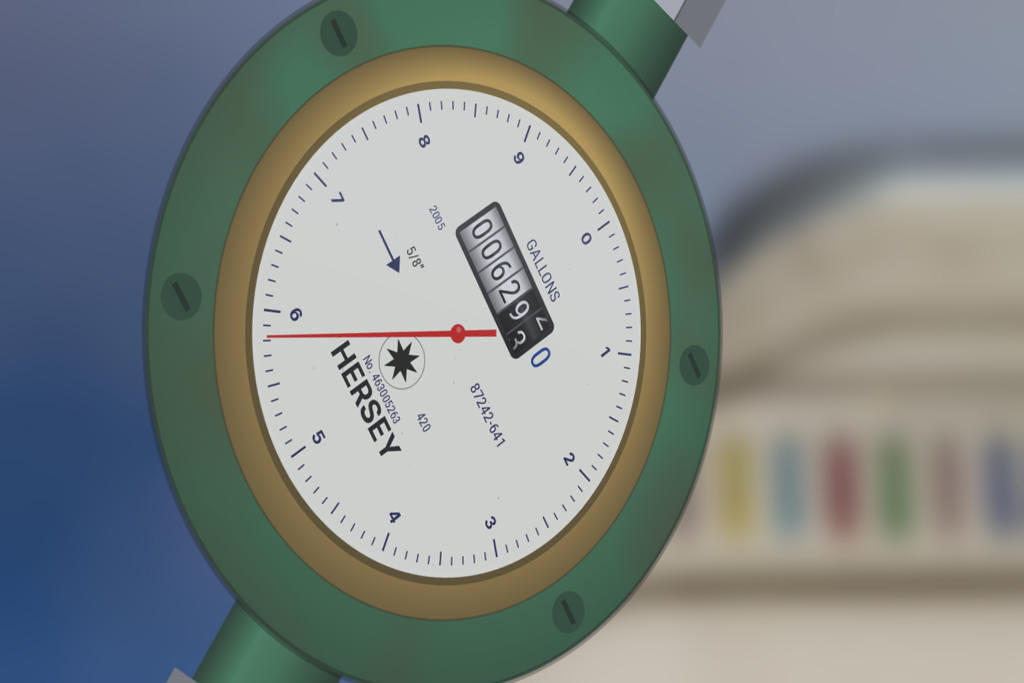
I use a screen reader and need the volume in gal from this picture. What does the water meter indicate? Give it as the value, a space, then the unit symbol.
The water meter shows 62925.8 gal
